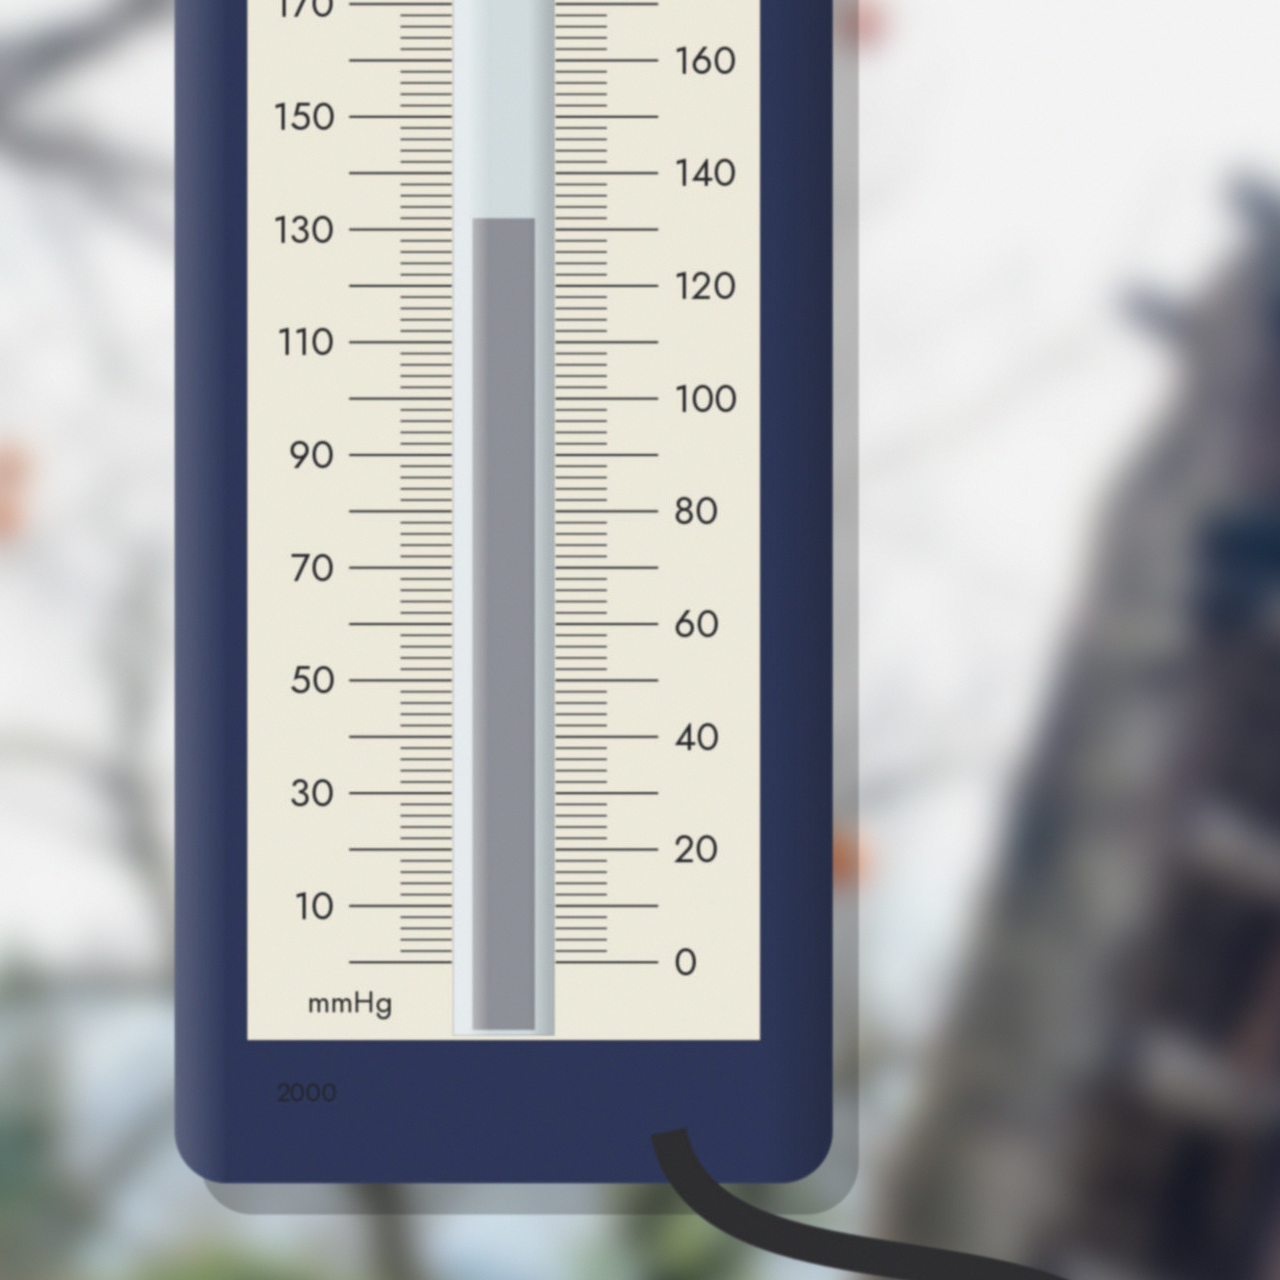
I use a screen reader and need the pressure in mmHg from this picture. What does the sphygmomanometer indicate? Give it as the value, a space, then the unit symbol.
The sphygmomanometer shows 132 mmHg
